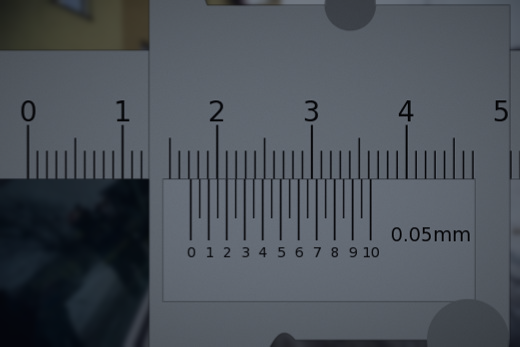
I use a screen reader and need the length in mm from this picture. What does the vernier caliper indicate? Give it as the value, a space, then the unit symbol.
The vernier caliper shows 17.2 mm
